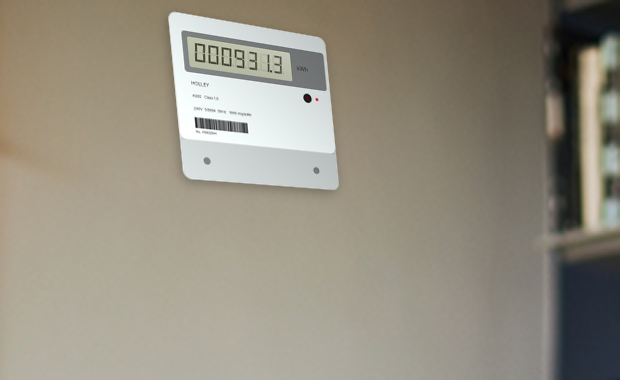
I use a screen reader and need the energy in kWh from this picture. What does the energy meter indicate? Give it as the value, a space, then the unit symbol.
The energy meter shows 931.3 kWh
